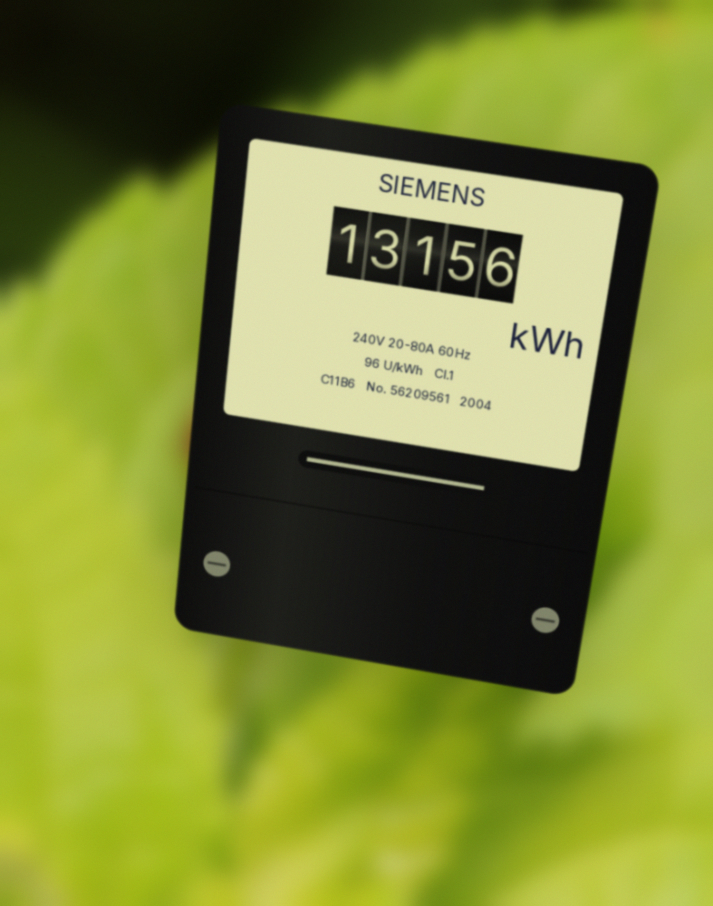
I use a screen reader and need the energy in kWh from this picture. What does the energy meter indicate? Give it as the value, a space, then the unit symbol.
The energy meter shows 13156 kWh
